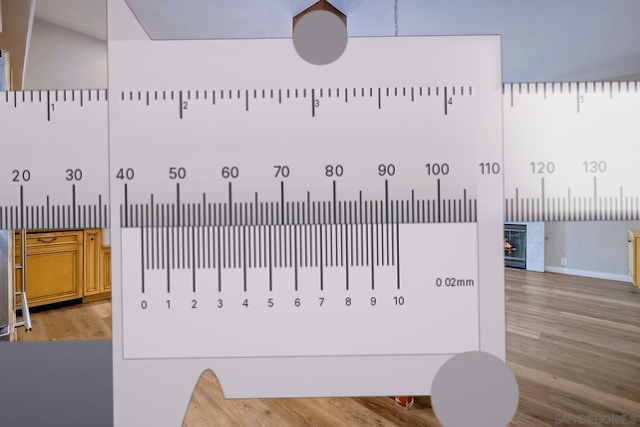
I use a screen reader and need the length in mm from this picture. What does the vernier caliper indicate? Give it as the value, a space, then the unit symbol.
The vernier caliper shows 43.0 mm
